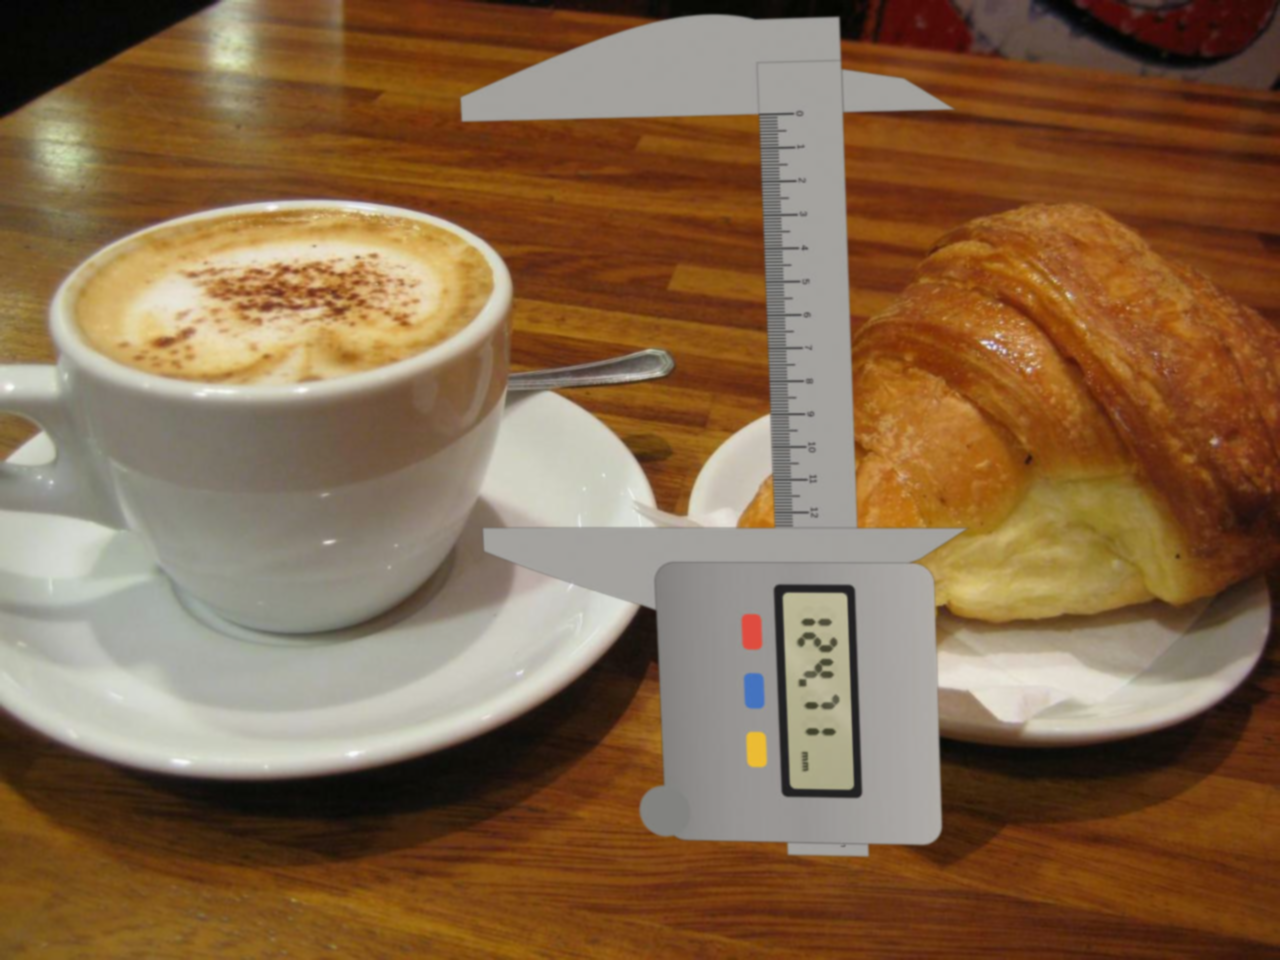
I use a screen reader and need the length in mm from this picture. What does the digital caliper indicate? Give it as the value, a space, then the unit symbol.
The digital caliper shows 124.71 mm
